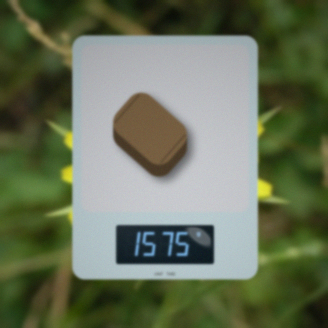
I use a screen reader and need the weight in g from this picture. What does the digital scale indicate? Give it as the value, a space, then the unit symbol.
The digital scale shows 1575 g
